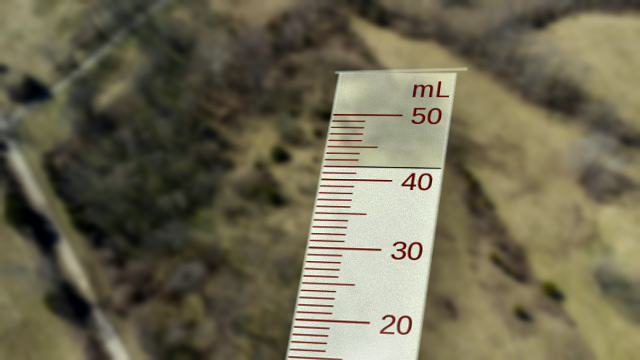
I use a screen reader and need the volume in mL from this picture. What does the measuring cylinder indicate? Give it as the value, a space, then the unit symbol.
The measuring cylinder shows 42 mL
